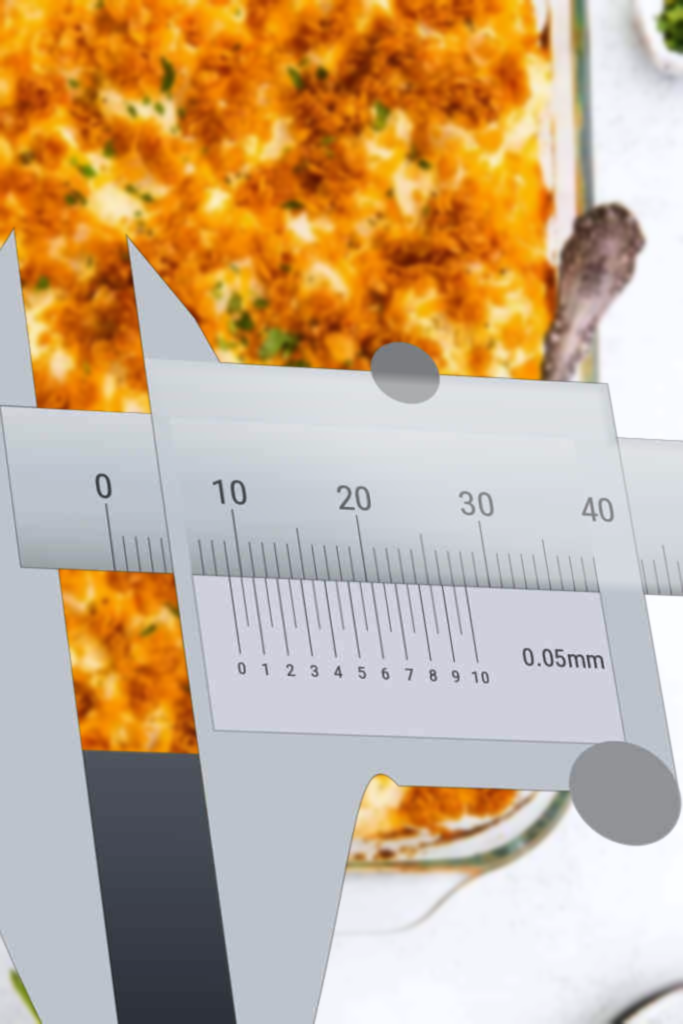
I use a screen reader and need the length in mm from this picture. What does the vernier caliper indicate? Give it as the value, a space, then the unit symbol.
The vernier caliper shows 9.0 mm
